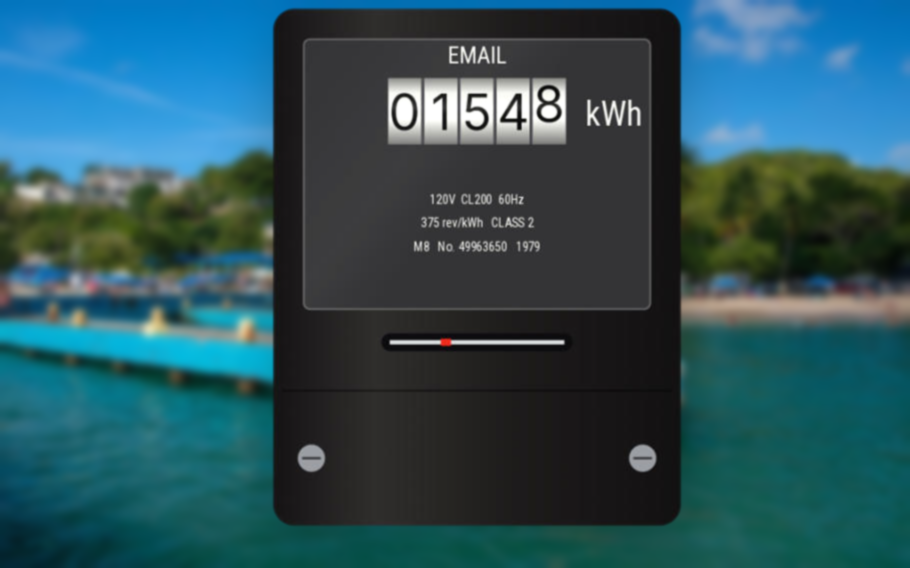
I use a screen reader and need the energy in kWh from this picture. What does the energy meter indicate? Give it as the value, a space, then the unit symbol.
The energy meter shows 1548 kWh
